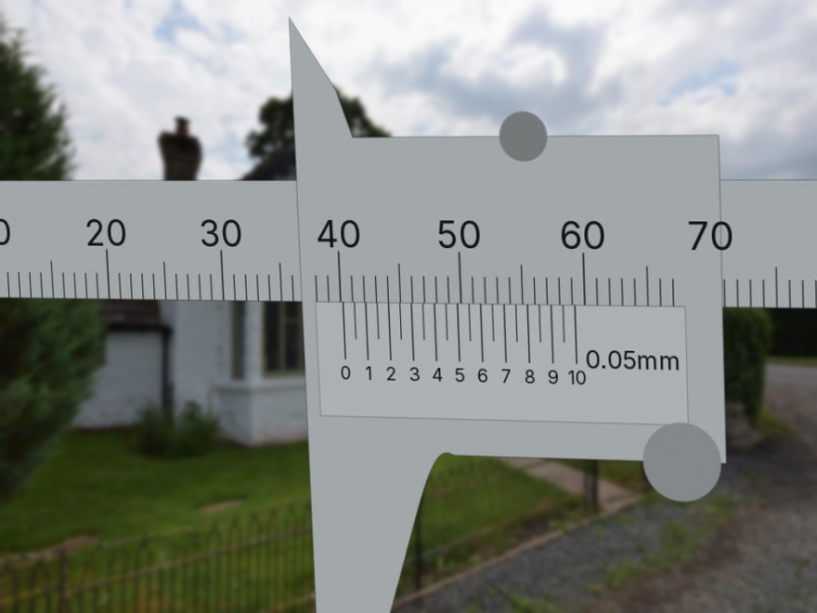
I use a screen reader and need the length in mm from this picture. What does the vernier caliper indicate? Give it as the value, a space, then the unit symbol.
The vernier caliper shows 40.2 mm
